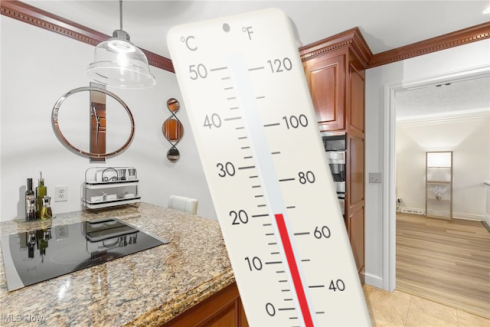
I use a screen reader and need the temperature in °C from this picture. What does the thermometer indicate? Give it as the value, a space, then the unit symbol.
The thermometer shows 20 °C
